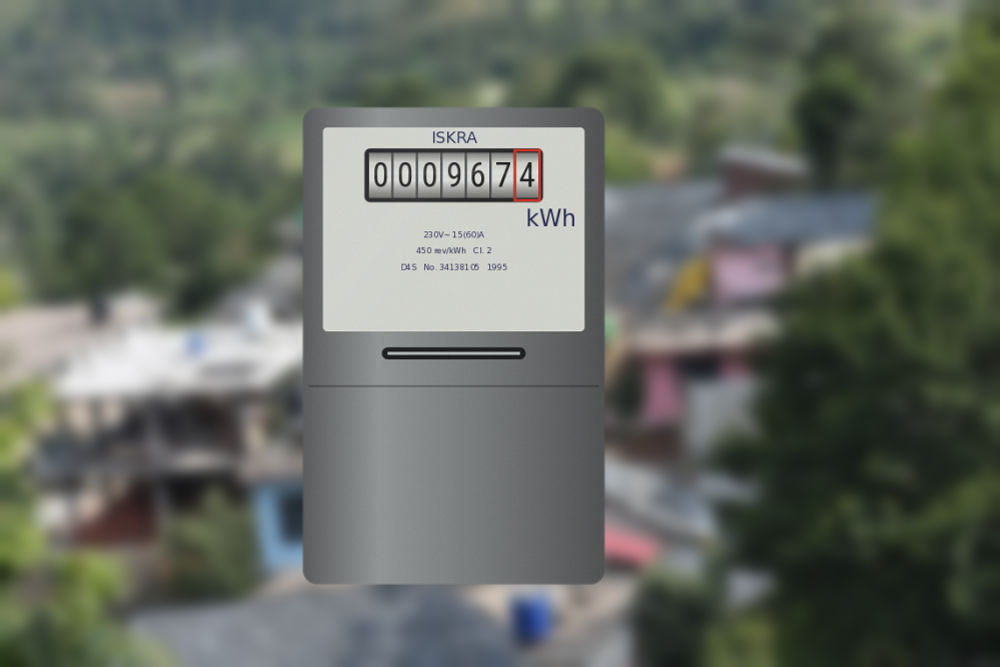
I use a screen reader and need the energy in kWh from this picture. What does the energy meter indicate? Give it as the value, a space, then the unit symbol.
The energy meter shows 967.4 kWh
